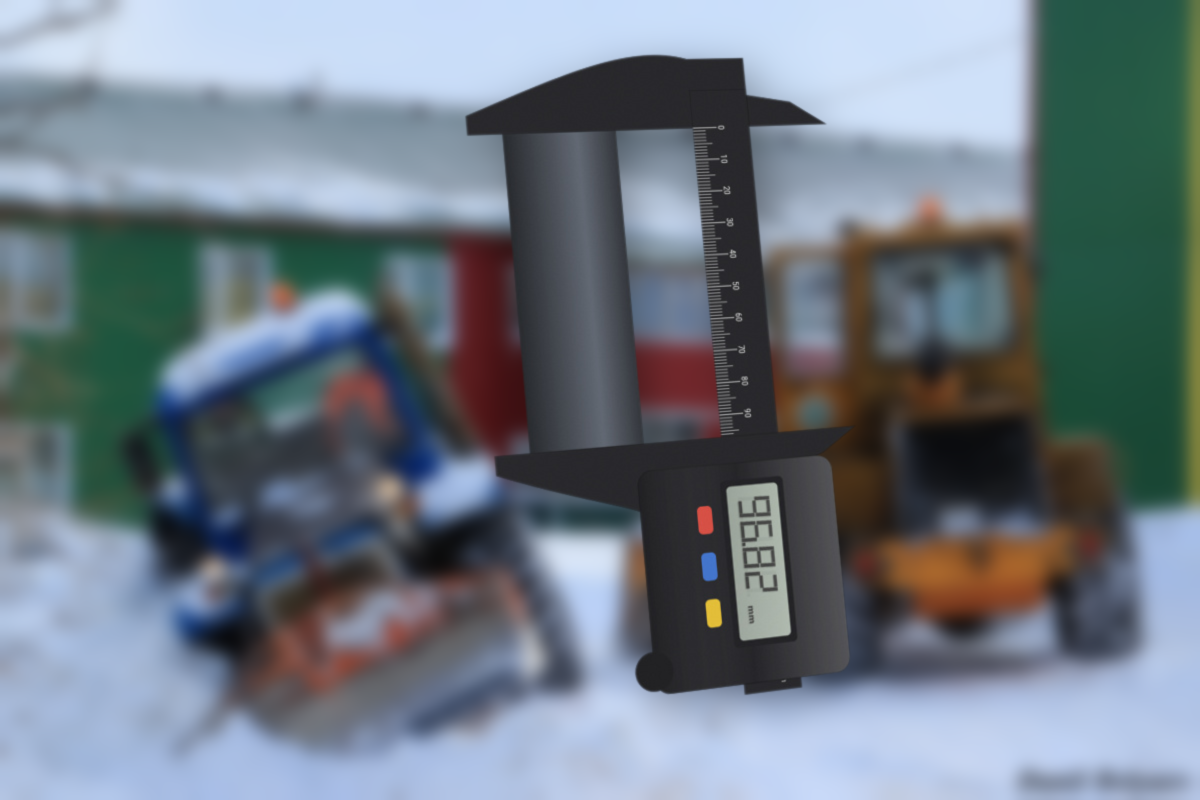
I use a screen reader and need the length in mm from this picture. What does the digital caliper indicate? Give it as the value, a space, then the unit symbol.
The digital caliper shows 96.82 mm
